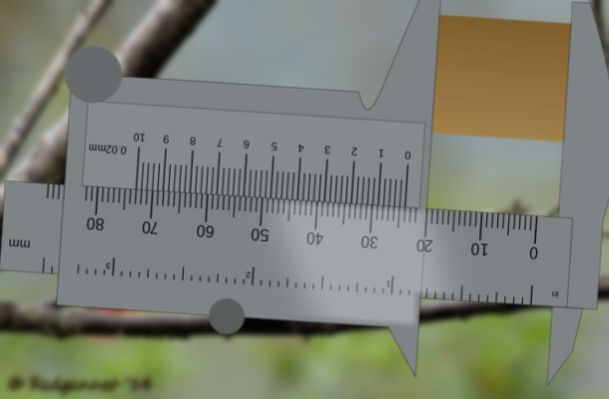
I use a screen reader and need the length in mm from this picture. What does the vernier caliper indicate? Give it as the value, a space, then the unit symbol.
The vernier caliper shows 24.0 mm
